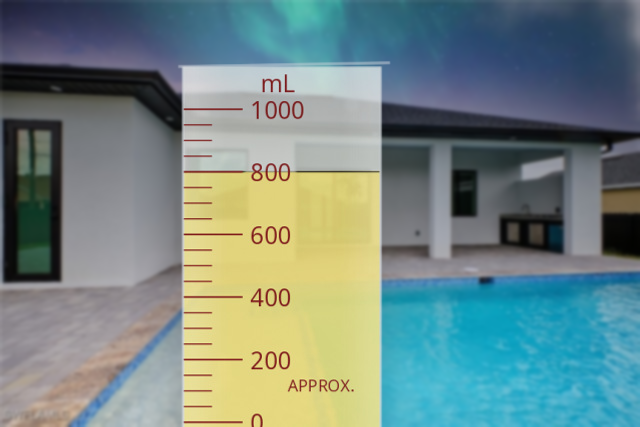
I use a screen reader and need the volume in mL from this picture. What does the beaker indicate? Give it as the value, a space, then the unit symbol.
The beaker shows 800 mL
